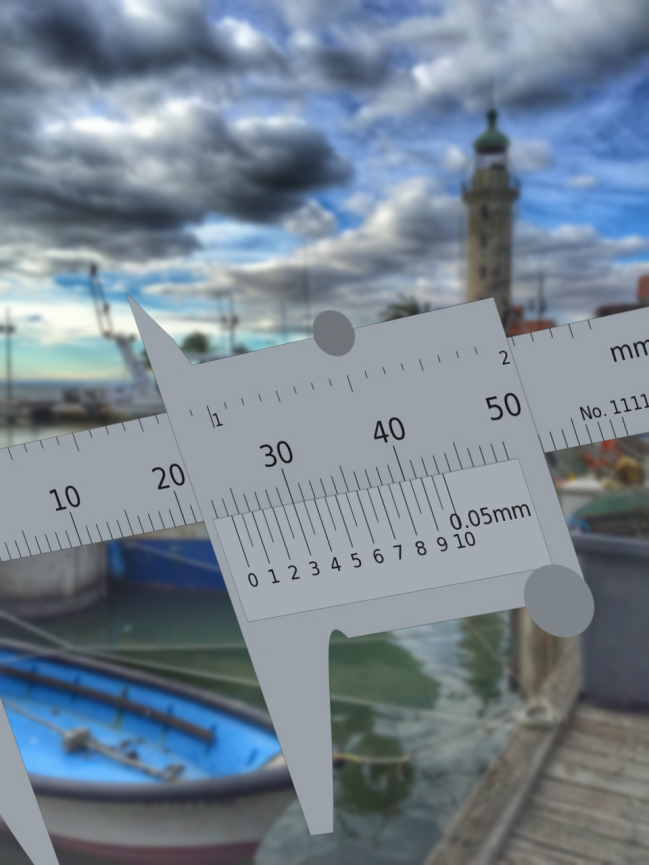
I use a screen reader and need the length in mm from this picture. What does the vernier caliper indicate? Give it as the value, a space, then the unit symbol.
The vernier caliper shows 24.3 mm
